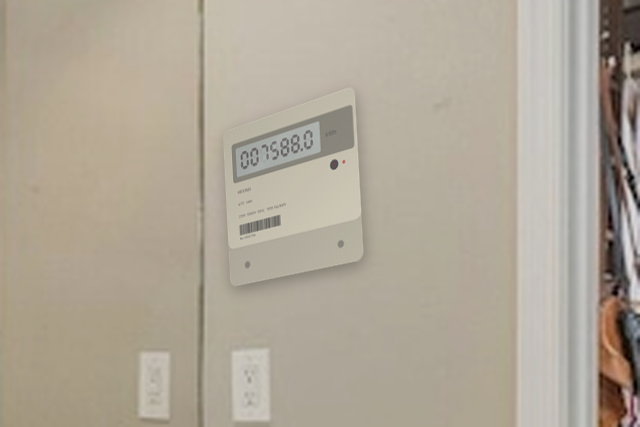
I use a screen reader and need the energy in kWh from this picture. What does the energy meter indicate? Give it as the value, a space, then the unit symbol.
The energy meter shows 7588.0 kWh
